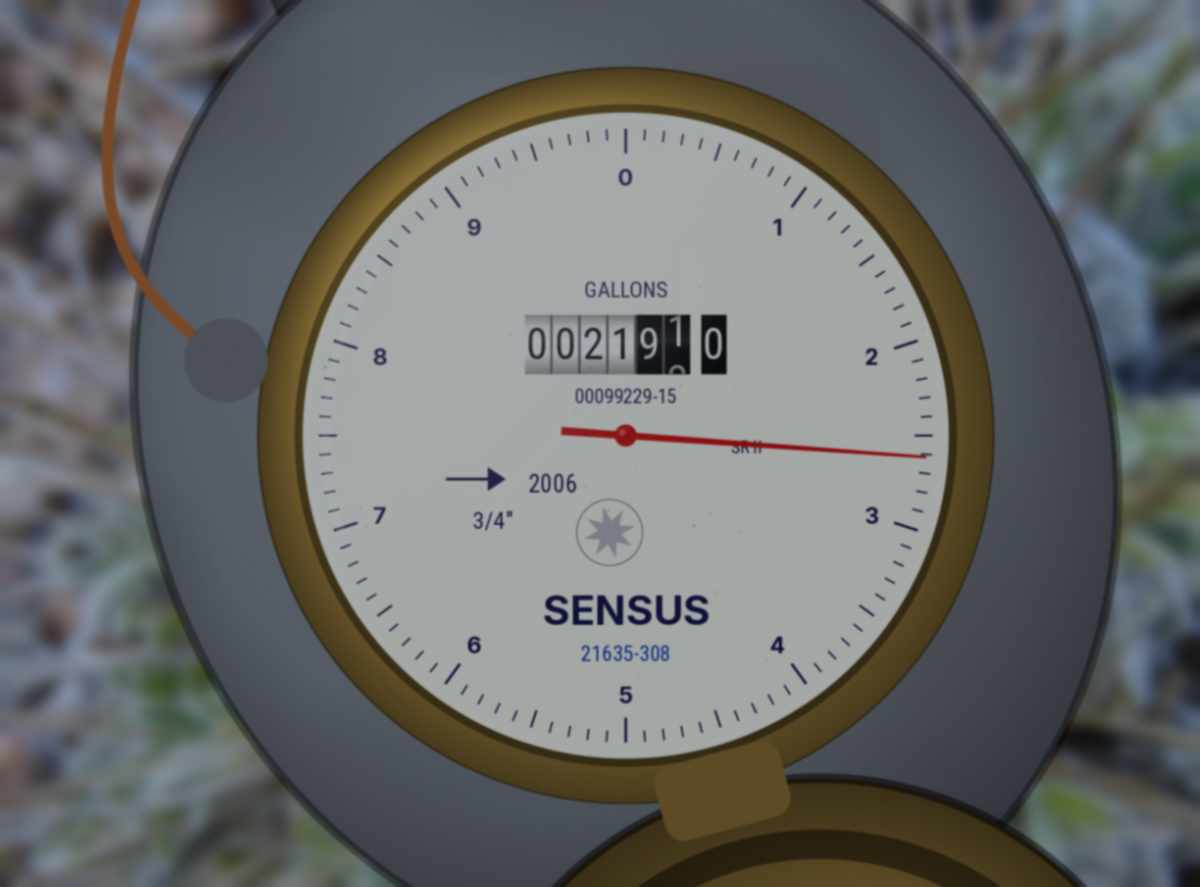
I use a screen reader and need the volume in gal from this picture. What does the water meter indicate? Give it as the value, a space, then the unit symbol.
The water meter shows 21912.6 gal
